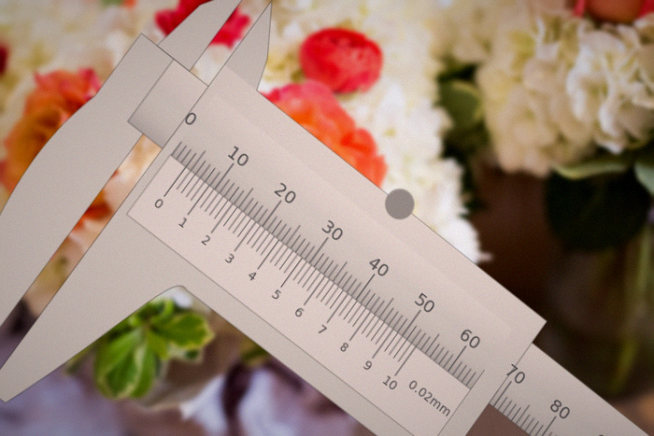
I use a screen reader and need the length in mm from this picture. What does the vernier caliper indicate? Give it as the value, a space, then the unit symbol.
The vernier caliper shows 4.0 mm
